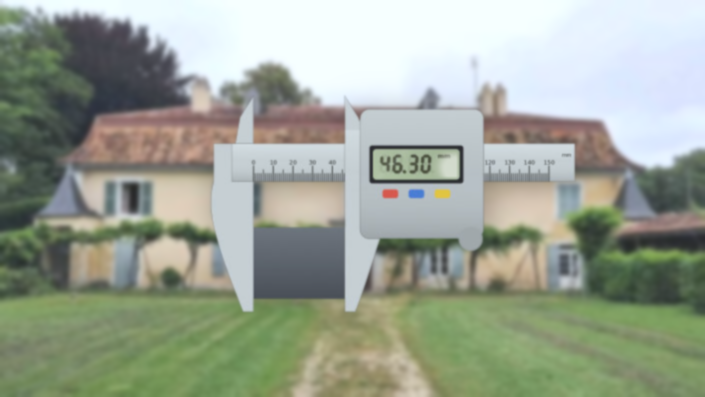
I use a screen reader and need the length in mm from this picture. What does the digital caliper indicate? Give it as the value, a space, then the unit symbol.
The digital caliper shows 46.30 mm
